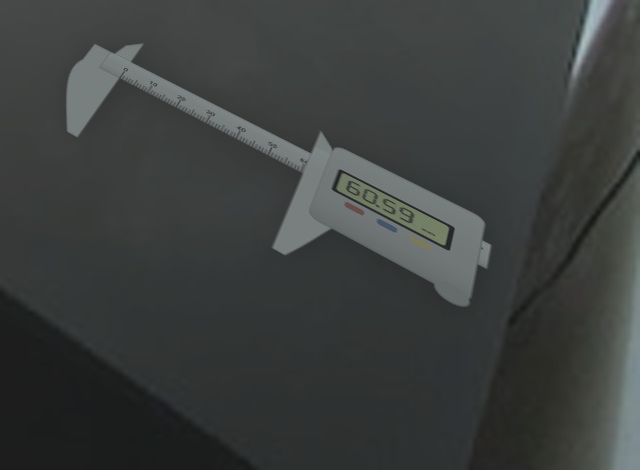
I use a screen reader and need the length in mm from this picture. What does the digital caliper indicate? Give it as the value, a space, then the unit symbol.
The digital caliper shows 60.59 mm
